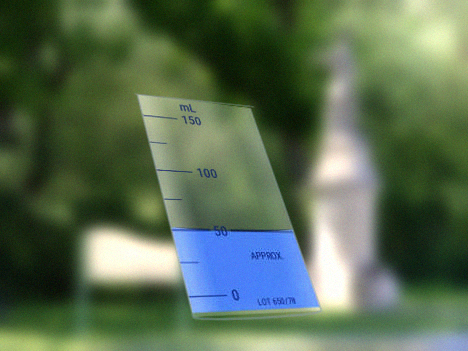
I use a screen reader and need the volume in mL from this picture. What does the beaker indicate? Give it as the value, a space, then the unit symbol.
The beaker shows 50 mL
